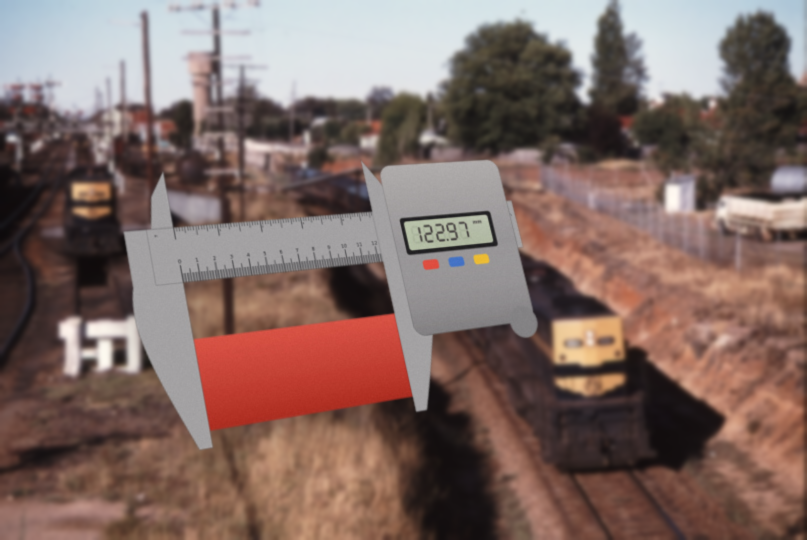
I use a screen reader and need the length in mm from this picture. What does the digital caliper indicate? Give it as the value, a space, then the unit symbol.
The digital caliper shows 122.97 mm
